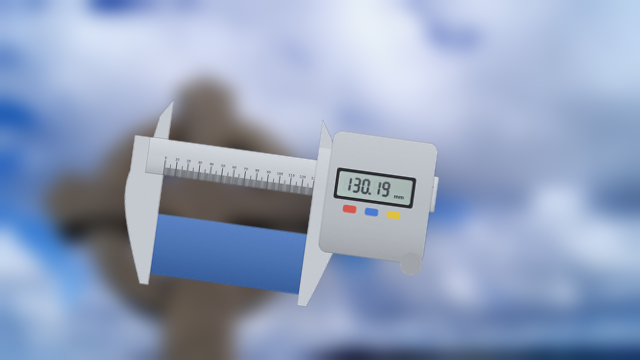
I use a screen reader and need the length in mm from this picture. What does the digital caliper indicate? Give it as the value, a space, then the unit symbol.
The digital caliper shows 130.19 mm
